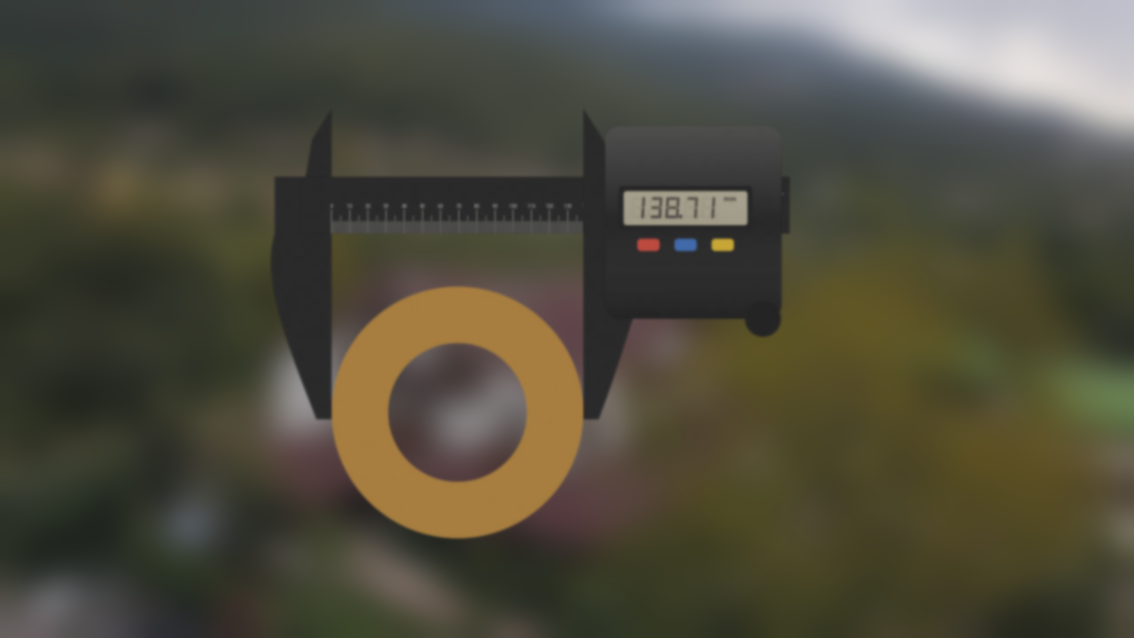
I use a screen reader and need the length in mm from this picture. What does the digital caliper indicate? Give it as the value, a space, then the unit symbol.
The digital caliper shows 138.71 mm
